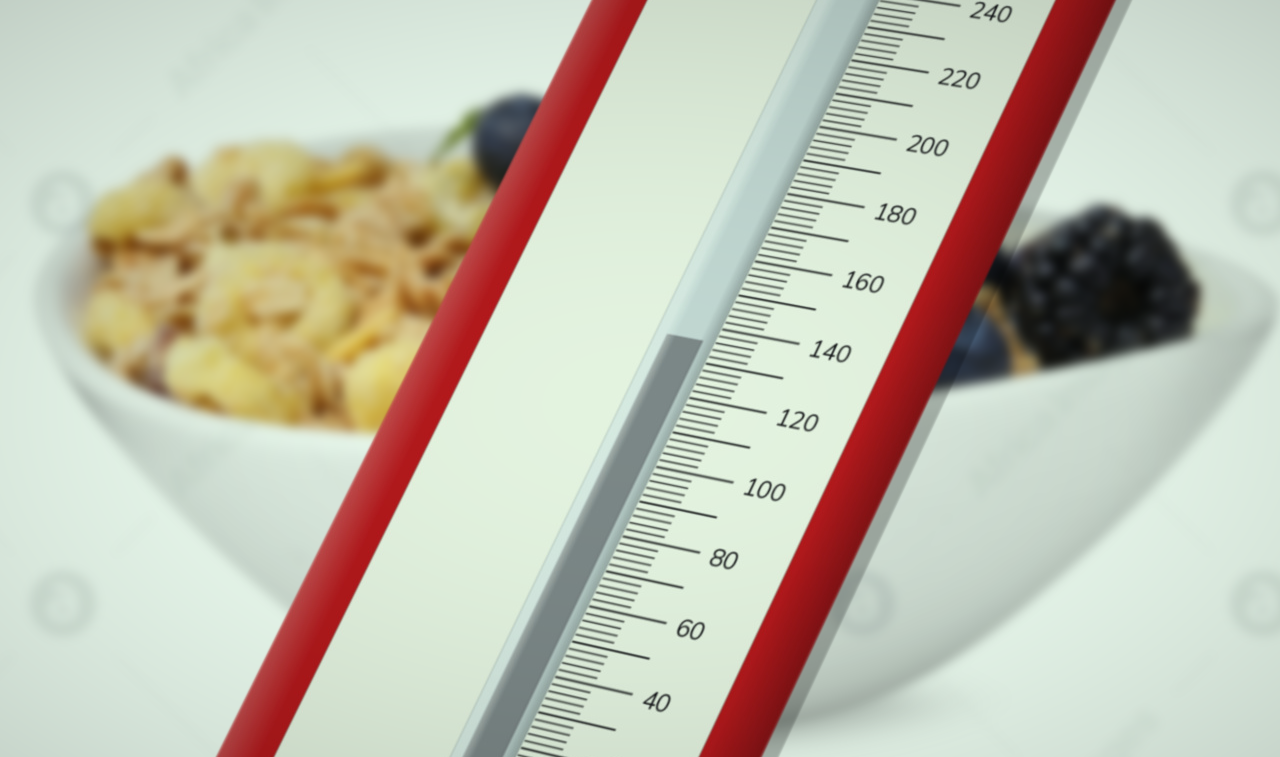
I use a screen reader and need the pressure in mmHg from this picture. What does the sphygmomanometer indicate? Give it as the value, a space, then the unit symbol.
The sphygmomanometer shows 136 mmHg
